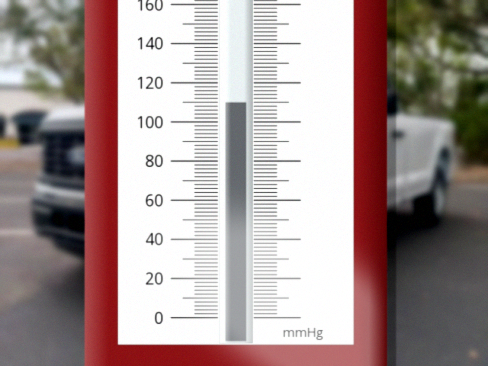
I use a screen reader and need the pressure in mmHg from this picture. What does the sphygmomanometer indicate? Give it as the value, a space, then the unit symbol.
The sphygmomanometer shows 110 mmHg
